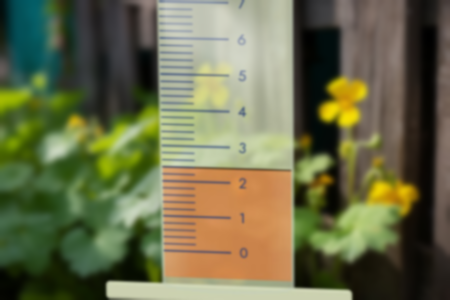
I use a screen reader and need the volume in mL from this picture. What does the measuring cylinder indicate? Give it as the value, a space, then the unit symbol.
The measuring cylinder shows 2.4 mL
